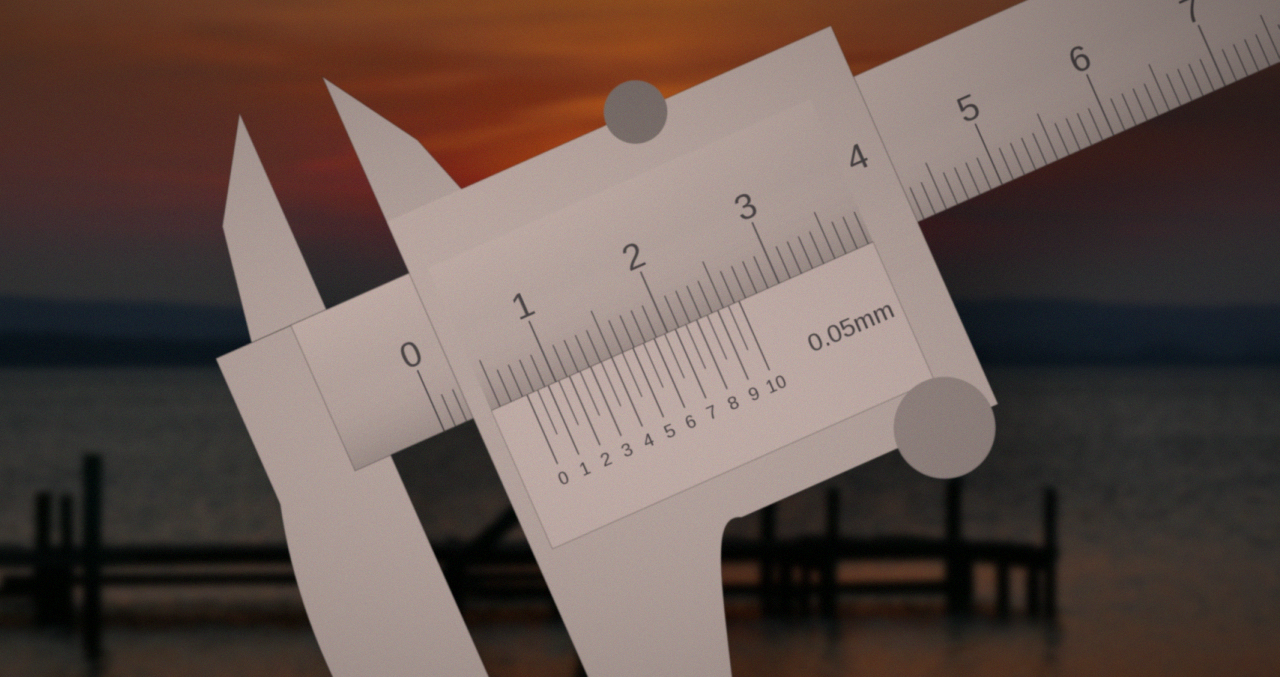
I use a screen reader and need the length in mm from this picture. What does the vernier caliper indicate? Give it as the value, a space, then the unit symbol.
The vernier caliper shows 7.4 mm
